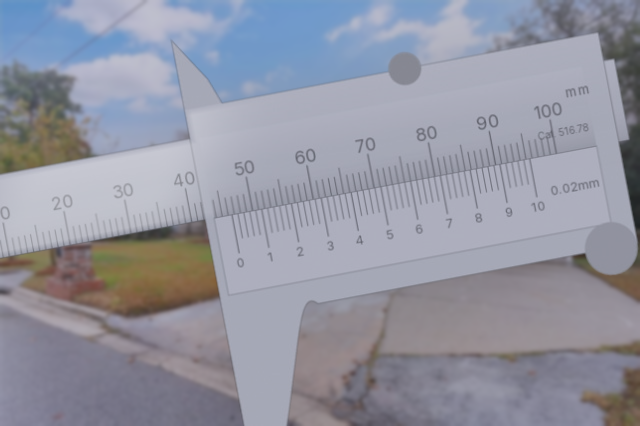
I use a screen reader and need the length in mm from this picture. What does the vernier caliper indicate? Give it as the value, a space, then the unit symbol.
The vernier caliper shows 46.6 mm
